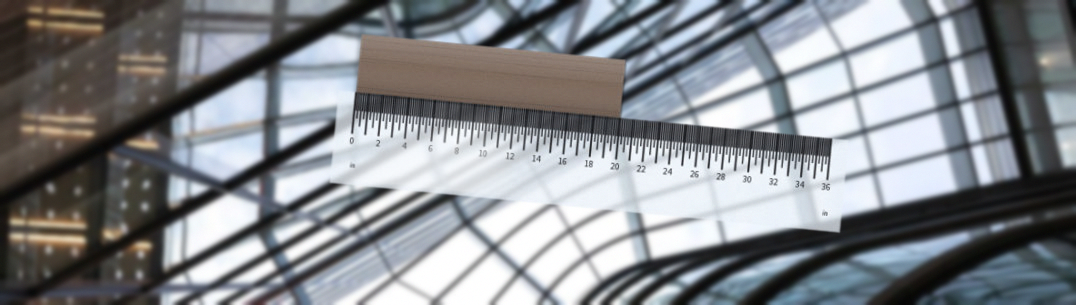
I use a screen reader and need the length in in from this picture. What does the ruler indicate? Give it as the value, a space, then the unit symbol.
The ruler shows 20 in
